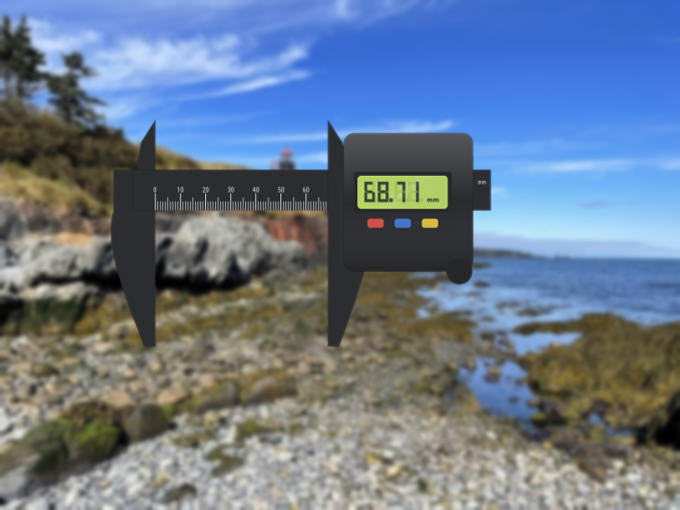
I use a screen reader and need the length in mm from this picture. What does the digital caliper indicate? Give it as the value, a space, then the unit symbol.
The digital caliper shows 68.71 mm
